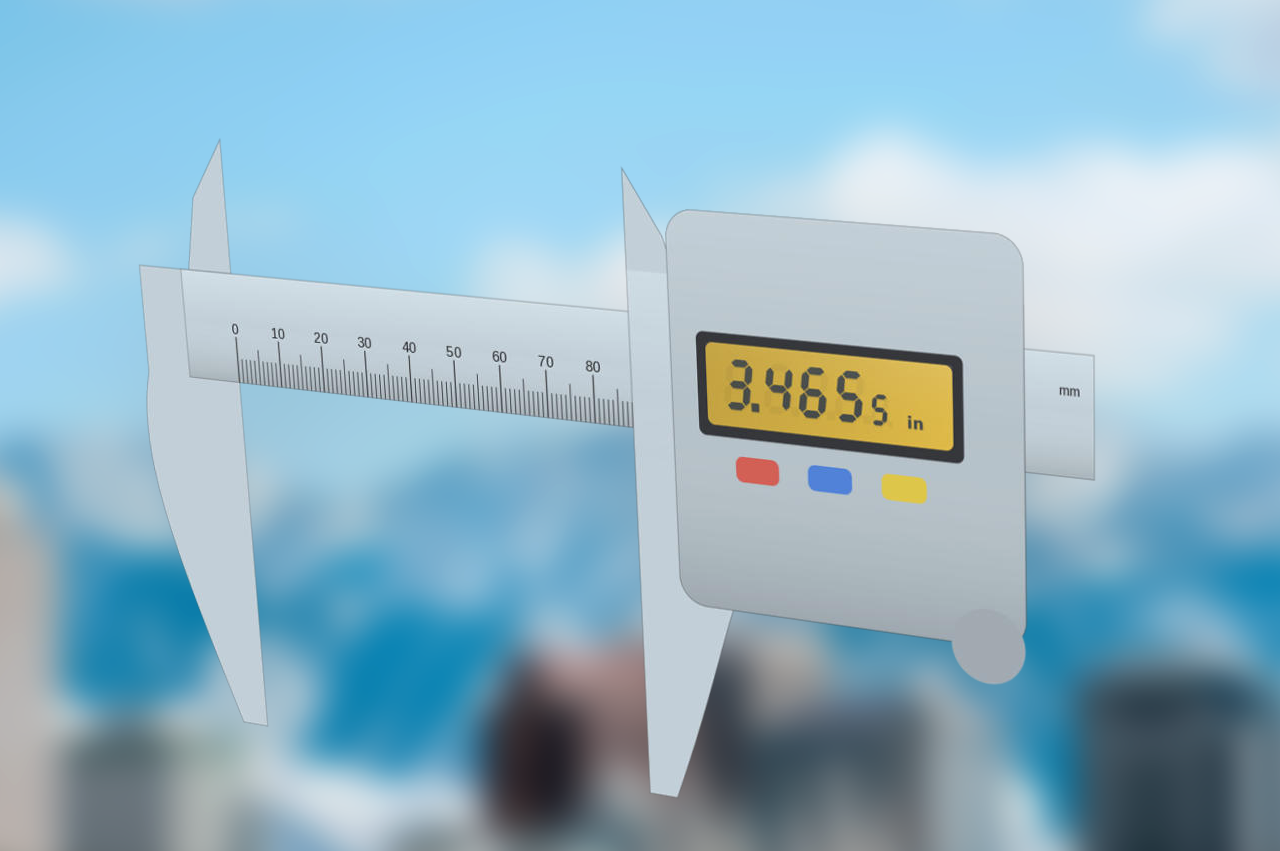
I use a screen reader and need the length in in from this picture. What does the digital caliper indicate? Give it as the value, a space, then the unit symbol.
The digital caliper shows 3.4655 in
